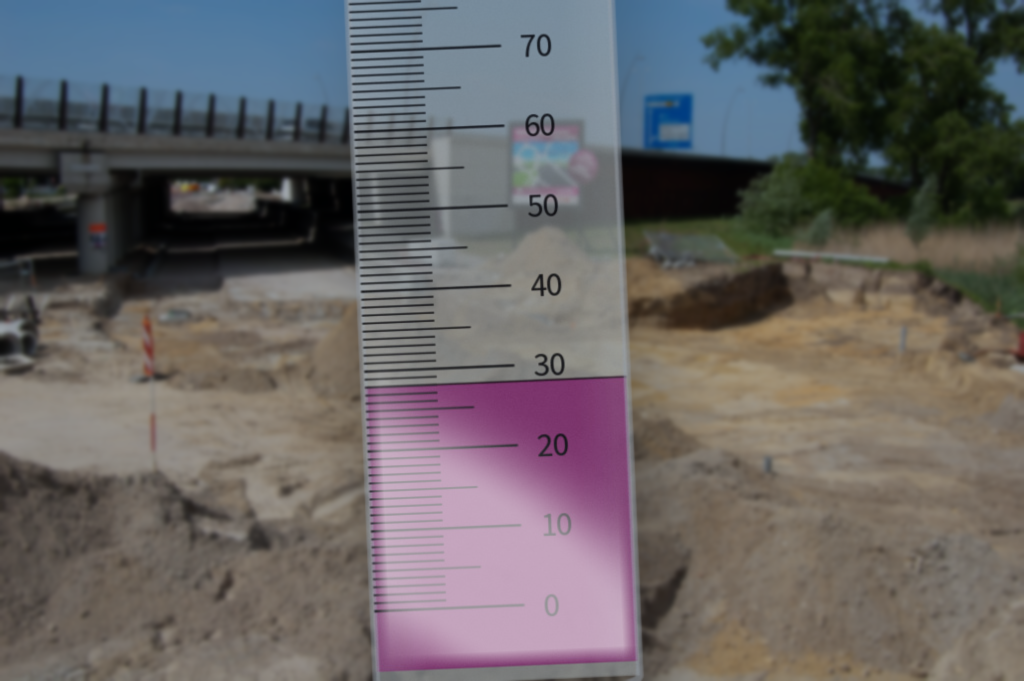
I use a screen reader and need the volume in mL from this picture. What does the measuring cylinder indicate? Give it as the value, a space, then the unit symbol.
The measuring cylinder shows 28 mL
